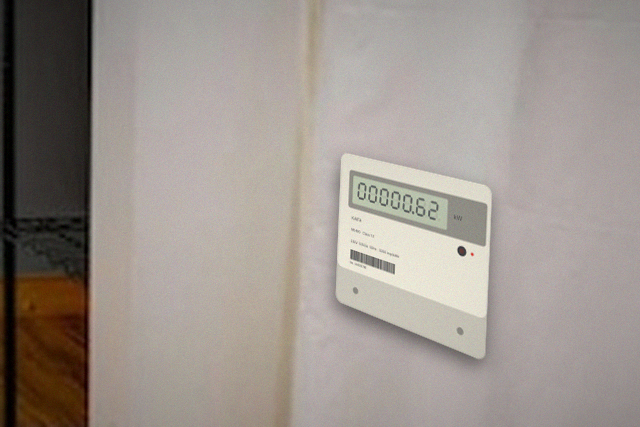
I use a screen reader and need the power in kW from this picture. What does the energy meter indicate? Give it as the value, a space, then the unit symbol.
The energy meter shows 0.62 kW
